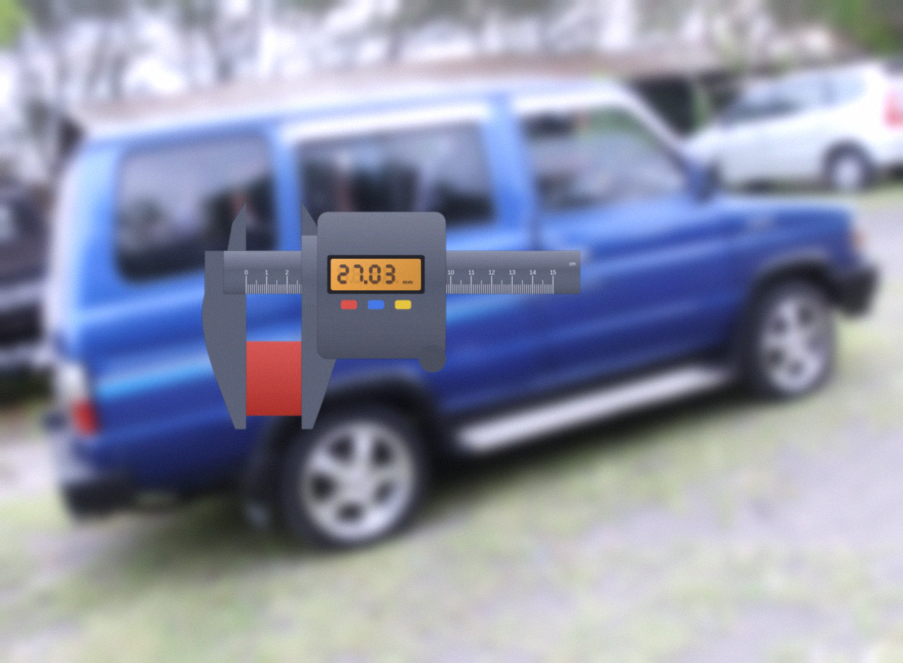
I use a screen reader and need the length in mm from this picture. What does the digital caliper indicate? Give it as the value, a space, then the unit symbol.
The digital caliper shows 27.03 mm
